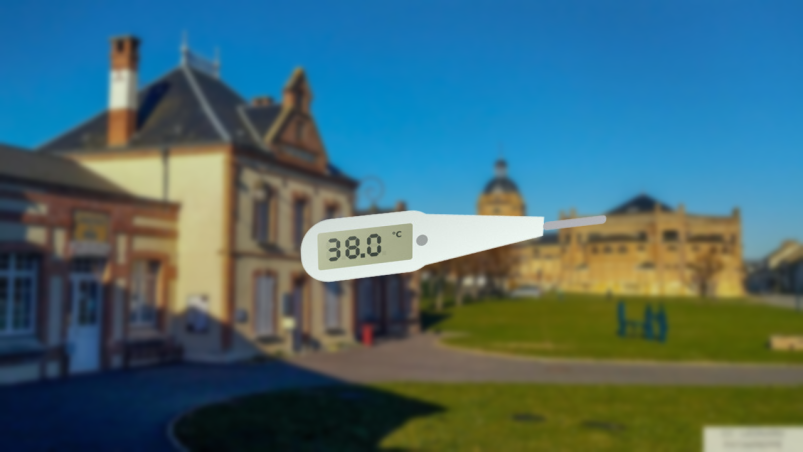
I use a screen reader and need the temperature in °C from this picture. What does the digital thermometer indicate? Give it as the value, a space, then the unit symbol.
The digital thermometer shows 38.0 °C
